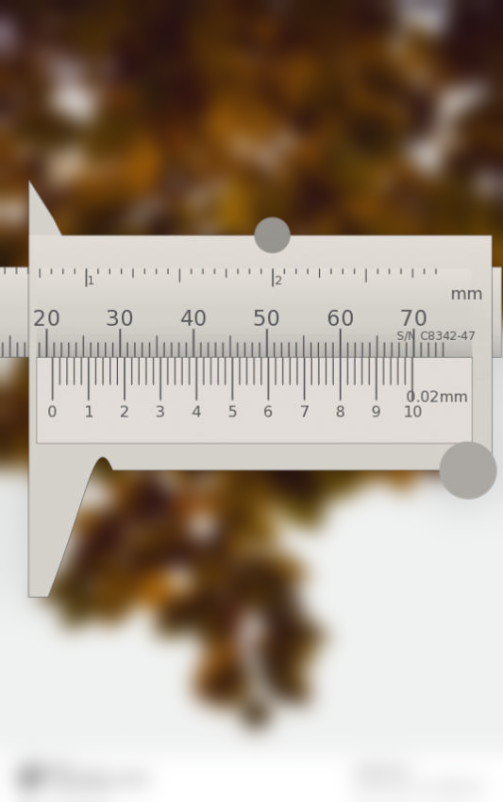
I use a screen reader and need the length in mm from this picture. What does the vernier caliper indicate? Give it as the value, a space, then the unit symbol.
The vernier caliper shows 20.8 mm
